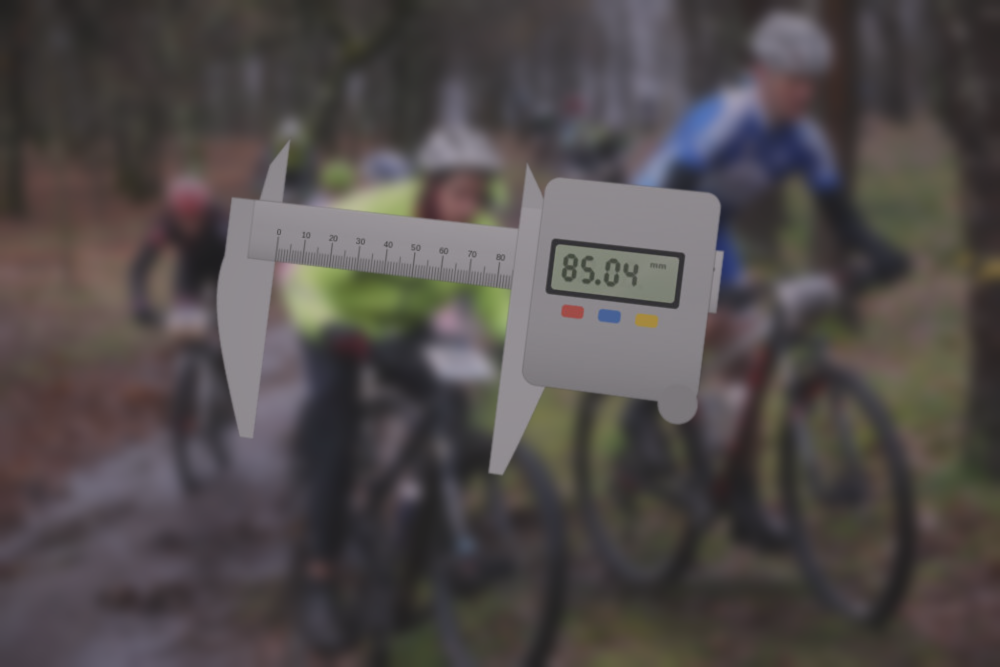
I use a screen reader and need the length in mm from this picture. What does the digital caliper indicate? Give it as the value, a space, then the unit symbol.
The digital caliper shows 85.04 mm
